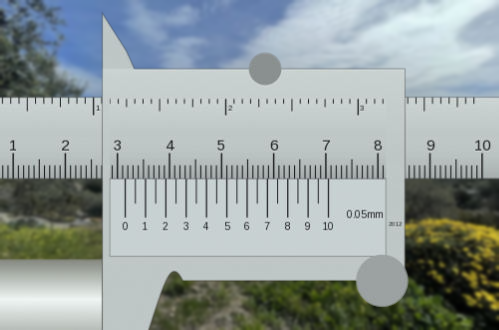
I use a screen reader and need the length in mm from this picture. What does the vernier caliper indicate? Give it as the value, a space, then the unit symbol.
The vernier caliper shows 31.5 mm
